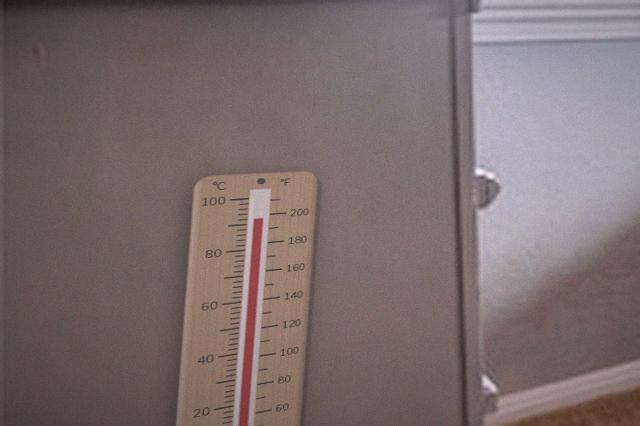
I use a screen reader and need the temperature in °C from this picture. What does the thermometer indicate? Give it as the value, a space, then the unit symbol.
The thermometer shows 92 °C
